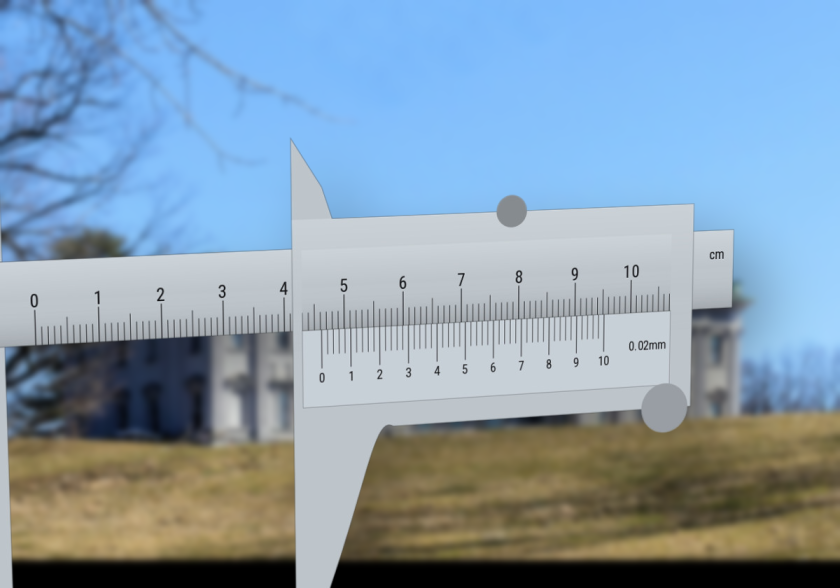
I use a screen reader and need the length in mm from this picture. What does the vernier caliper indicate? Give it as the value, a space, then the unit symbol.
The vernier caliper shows 46.2 mm
